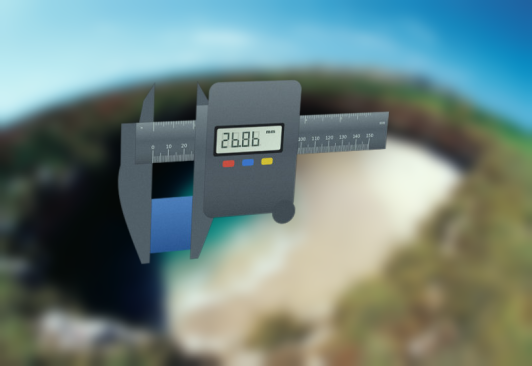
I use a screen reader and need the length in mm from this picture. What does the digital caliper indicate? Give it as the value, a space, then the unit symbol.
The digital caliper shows 26.86 mm
